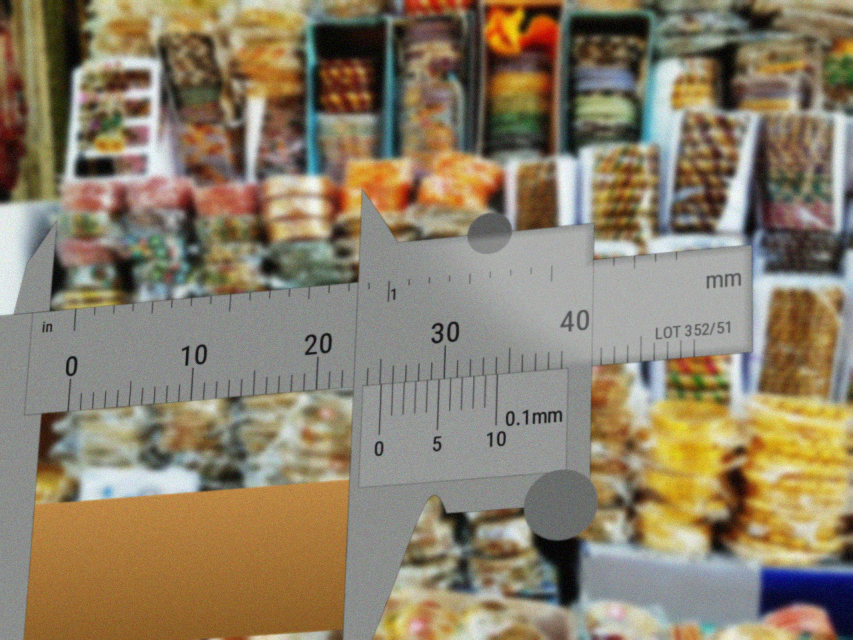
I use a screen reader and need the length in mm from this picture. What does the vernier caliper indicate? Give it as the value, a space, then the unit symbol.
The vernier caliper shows 25.1 mm
